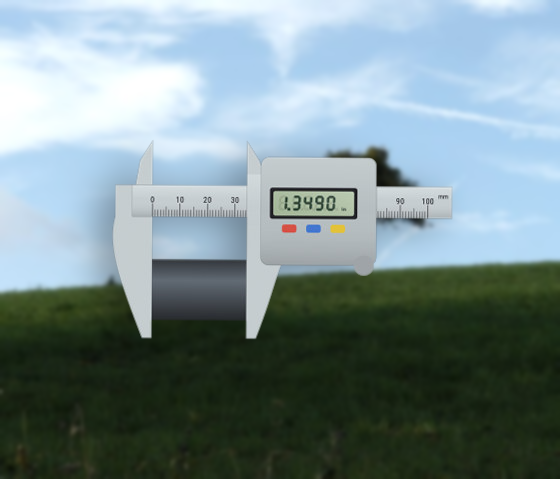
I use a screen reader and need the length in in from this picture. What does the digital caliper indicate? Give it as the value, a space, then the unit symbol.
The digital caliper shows 1.3490 in
